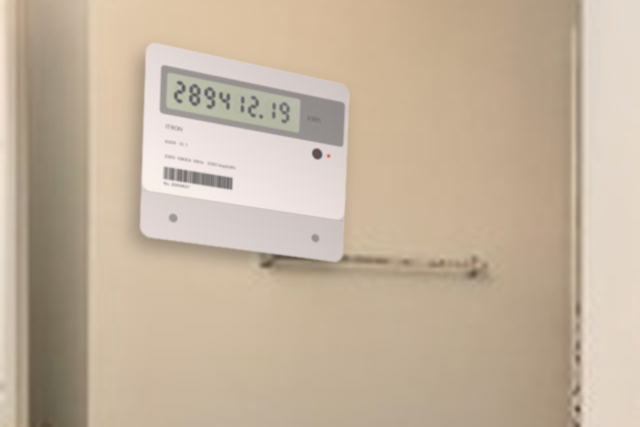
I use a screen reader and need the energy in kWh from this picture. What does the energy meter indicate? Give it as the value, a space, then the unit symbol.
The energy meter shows 289412.19 kWh
